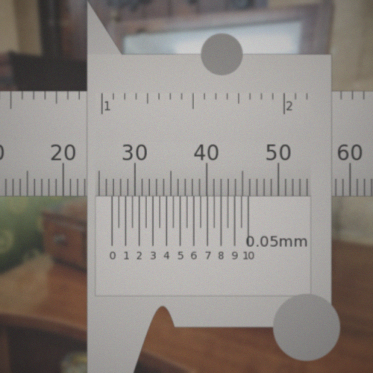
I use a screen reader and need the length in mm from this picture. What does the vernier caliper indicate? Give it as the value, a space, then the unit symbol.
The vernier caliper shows 26.8 mm
